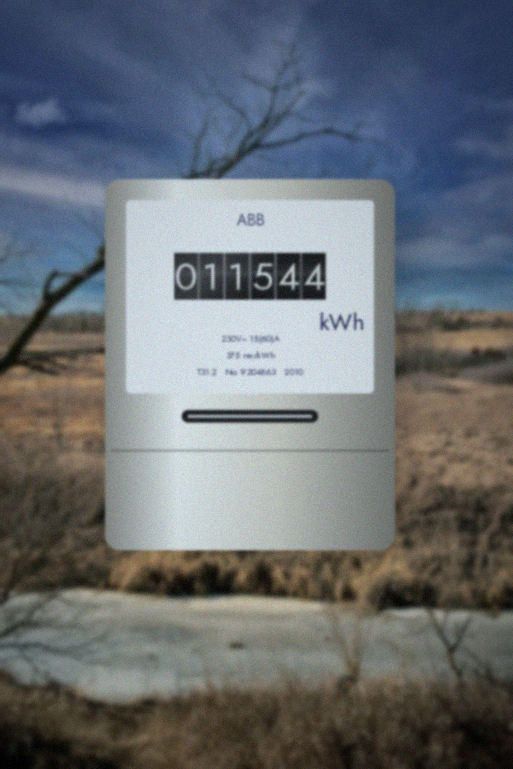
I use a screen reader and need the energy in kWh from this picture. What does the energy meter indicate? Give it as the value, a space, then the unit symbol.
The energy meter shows 11544 kWh
